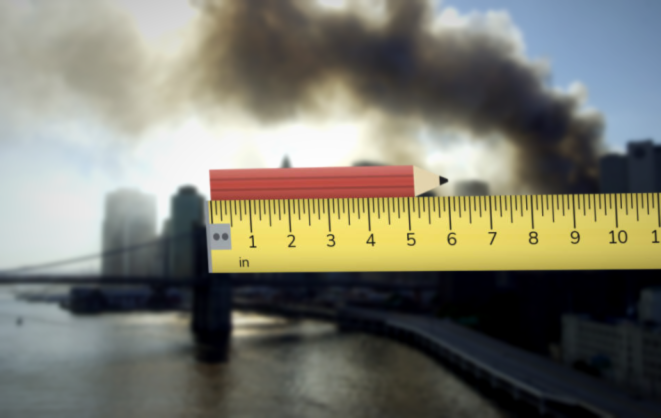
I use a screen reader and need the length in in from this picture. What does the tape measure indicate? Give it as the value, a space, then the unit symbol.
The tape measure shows 6 in
